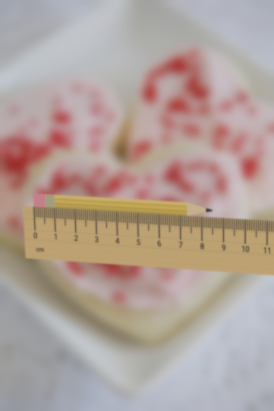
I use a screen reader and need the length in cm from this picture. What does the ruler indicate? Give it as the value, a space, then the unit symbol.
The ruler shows 8.5 cm
